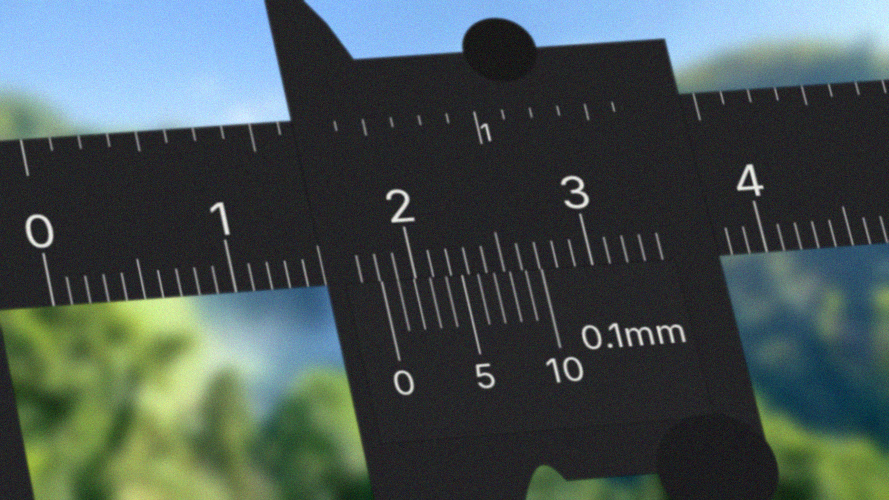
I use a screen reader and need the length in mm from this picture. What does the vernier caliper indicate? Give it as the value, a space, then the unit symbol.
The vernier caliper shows 18.1 mm
